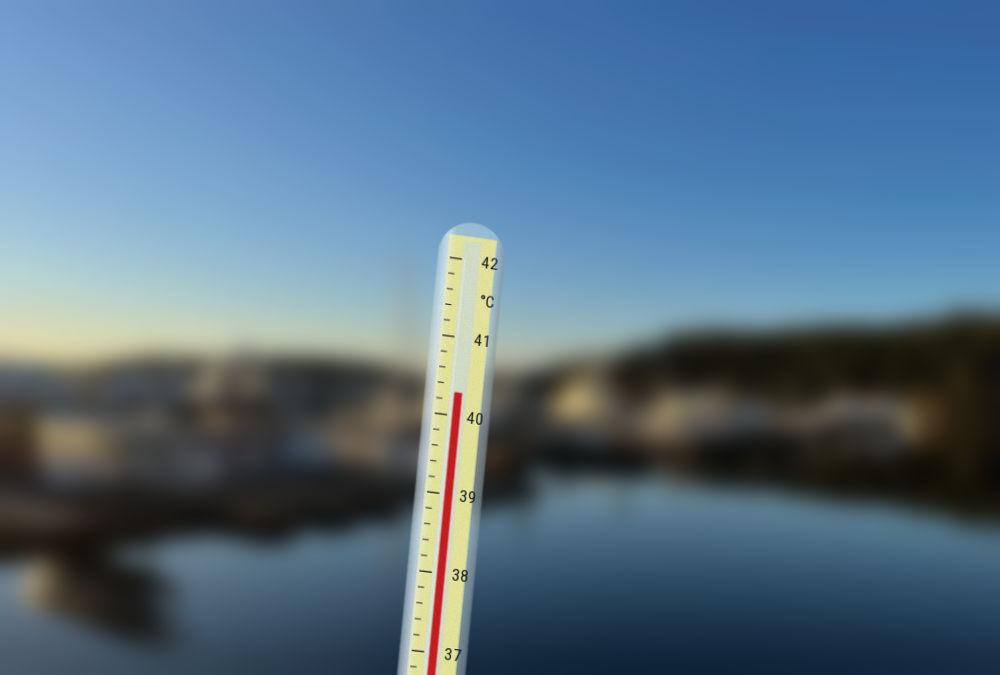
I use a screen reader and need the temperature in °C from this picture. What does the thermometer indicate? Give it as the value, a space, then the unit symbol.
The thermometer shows 40.3 °C
